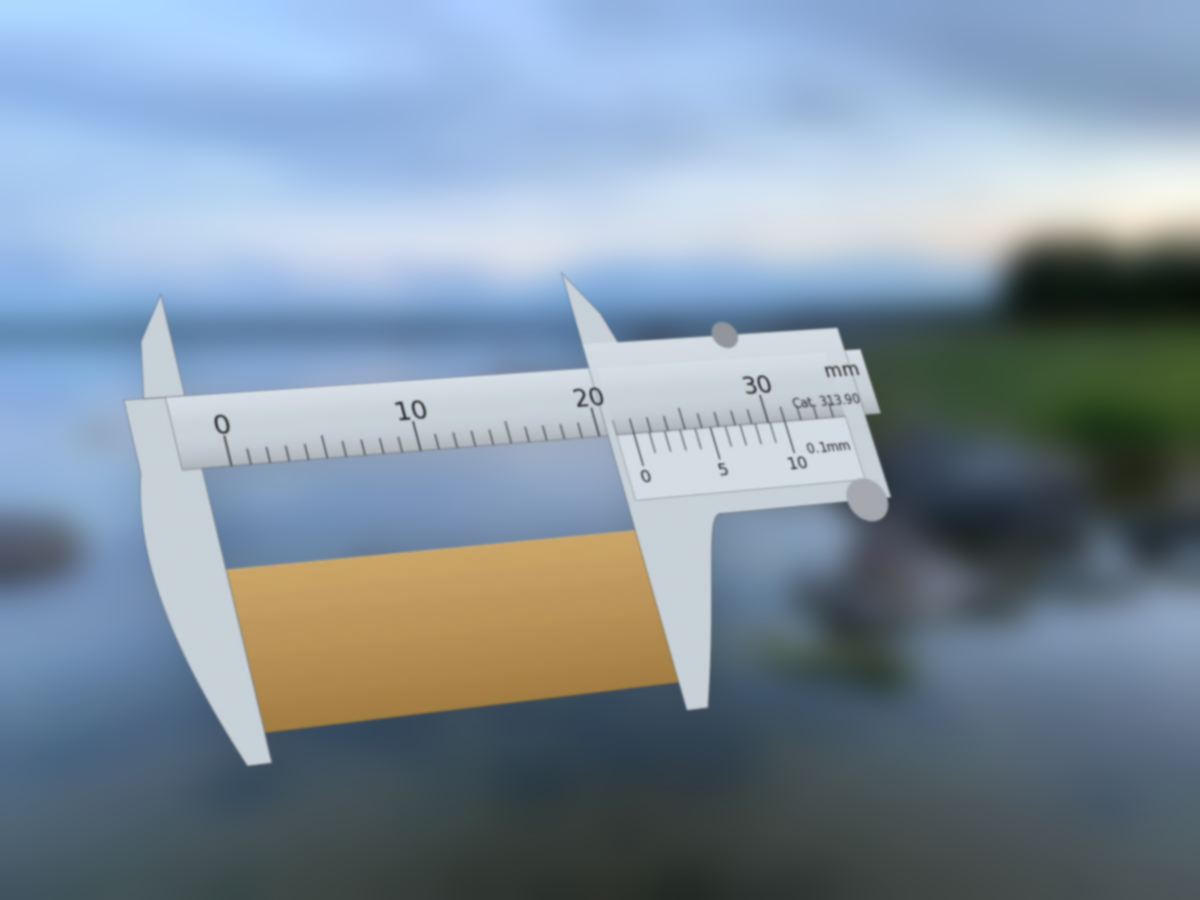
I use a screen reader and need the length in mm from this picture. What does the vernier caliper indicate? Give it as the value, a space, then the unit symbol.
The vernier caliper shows 22.0 mm
